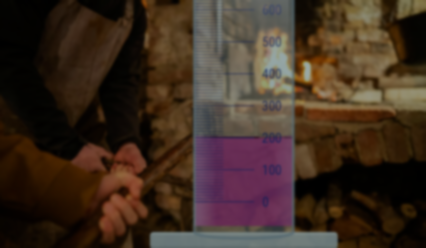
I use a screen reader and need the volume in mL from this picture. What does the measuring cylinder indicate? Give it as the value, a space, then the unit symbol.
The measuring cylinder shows 200 mL
